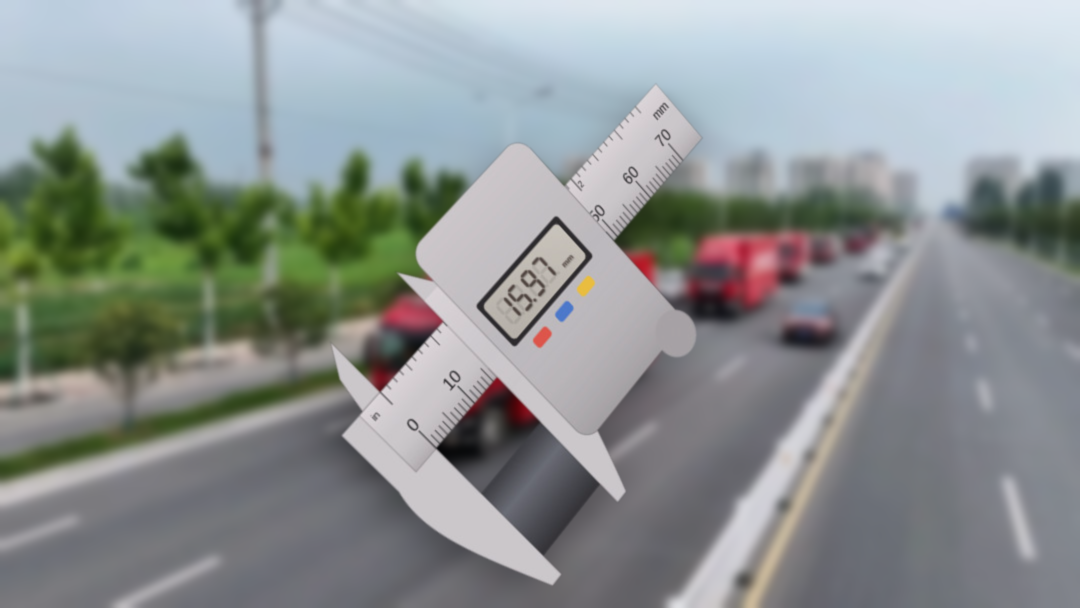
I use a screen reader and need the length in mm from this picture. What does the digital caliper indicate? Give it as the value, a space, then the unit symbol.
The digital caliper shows 15.97 mm
